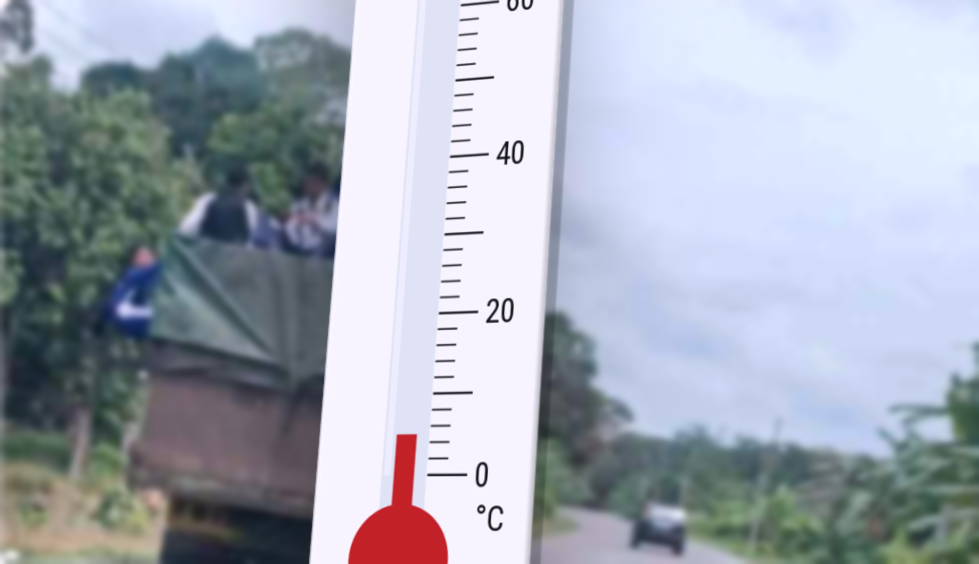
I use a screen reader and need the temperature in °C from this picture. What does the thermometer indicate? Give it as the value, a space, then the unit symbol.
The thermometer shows 5 °C
